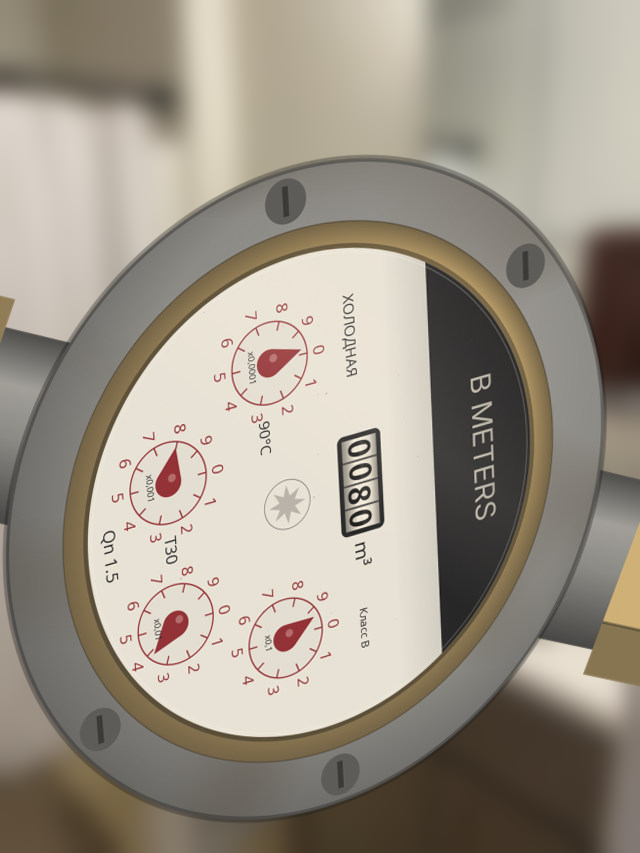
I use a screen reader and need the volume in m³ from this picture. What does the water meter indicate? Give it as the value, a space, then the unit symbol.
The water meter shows 79.9379 m³
